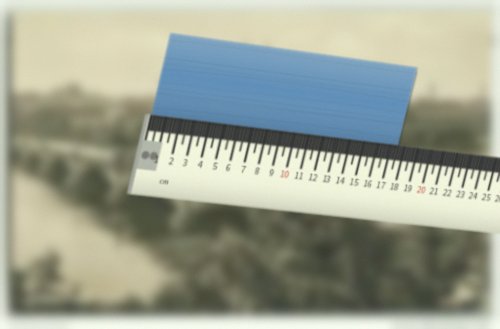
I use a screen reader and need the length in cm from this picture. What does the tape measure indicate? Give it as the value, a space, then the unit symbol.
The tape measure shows 17.5 cm
